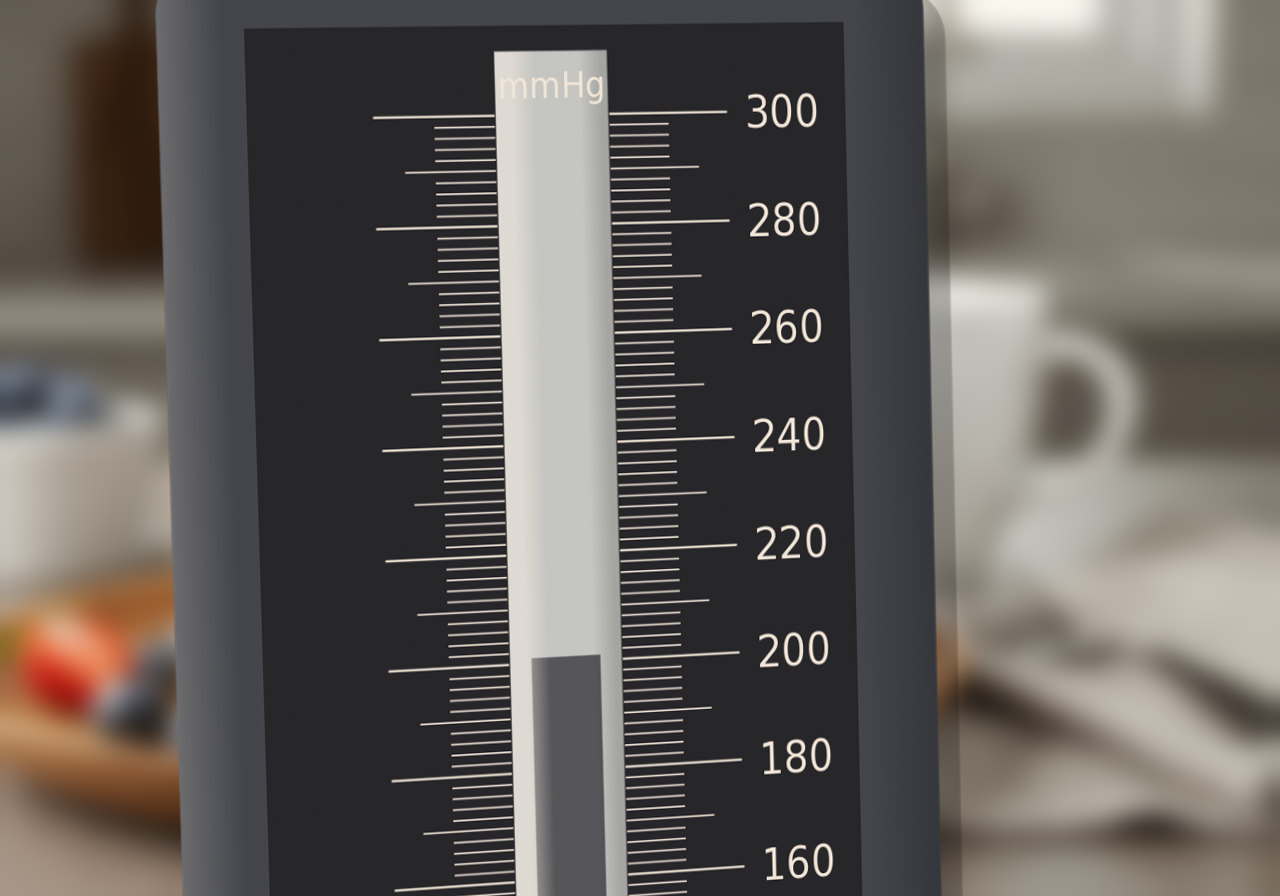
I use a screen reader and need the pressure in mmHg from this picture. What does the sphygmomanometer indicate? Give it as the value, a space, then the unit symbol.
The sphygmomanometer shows 201 mmHg
